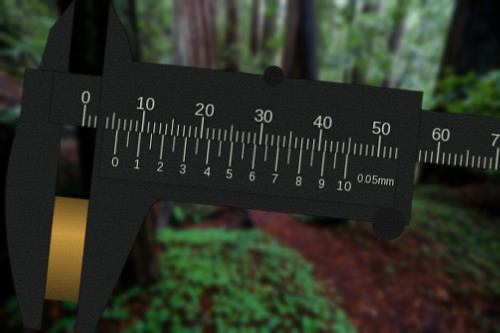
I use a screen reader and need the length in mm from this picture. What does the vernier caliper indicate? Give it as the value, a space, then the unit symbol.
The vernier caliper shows 5.8 mm
